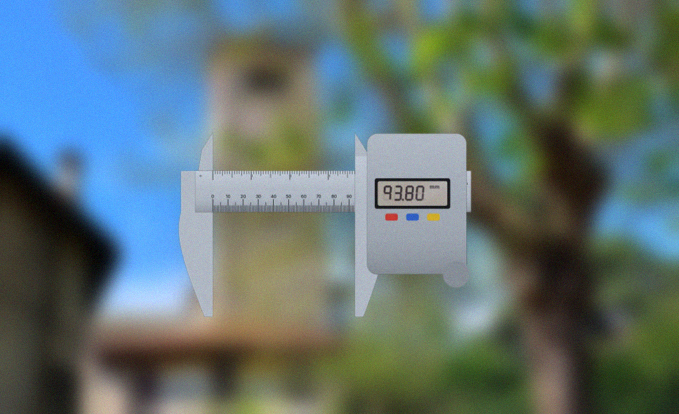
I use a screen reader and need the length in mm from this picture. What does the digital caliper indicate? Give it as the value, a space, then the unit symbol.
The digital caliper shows 93.80 mm
